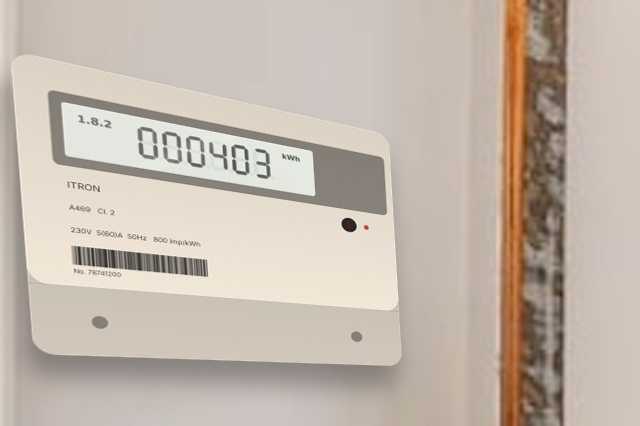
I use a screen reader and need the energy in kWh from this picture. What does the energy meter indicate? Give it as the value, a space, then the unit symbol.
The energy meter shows 403 kWh
